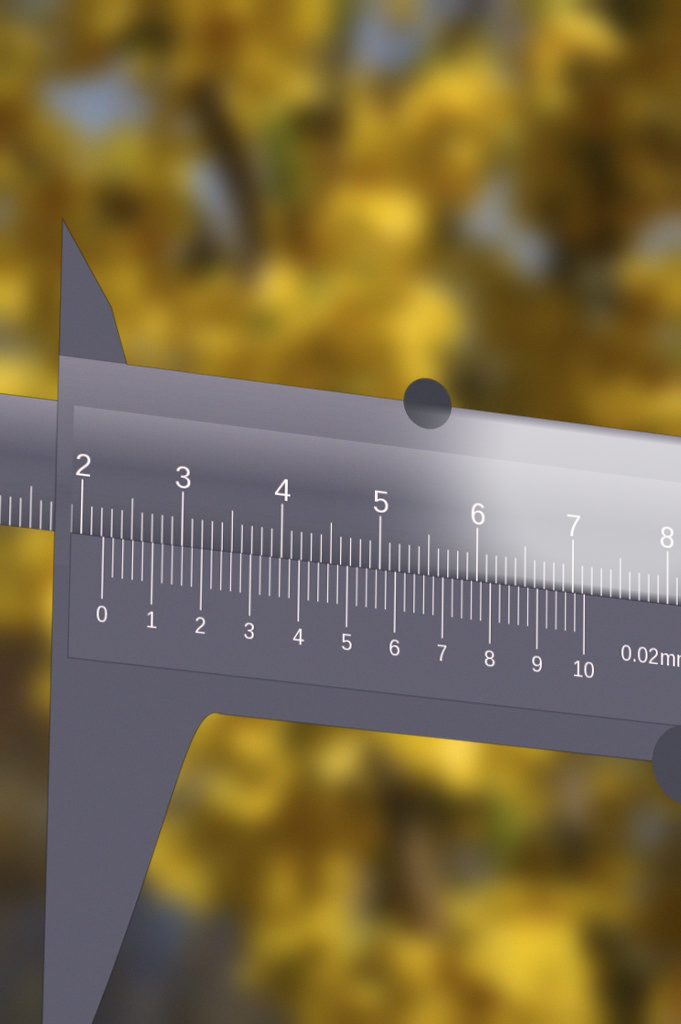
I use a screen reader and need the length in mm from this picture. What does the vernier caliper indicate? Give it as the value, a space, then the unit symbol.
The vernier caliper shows 22.2 mm
